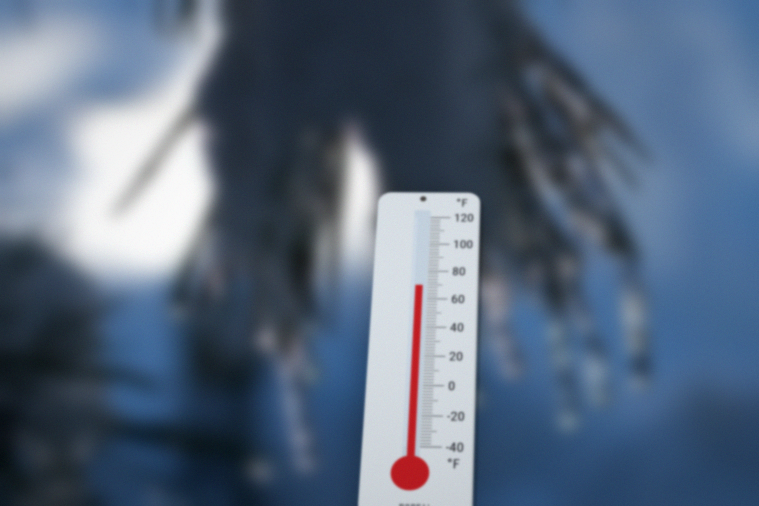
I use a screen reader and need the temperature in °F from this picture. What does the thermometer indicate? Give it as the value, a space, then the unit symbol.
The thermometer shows 70 °F
